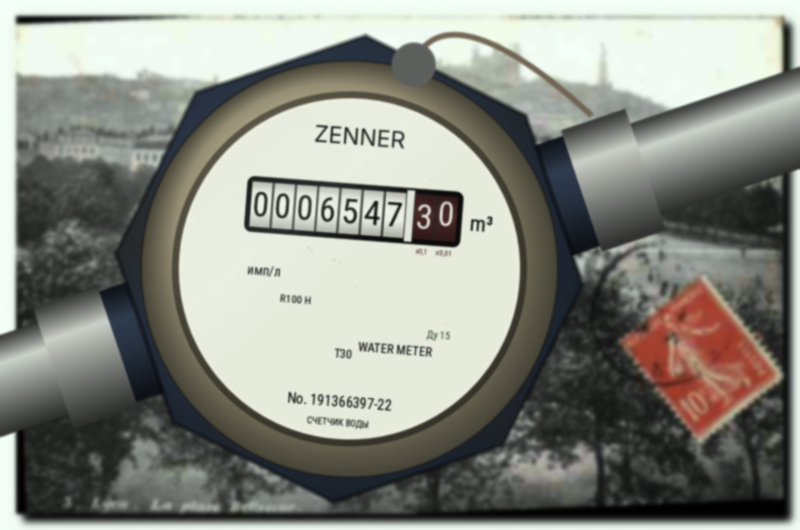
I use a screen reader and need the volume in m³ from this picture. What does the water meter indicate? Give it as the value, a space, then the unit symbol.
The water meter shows 6547.30 m³
